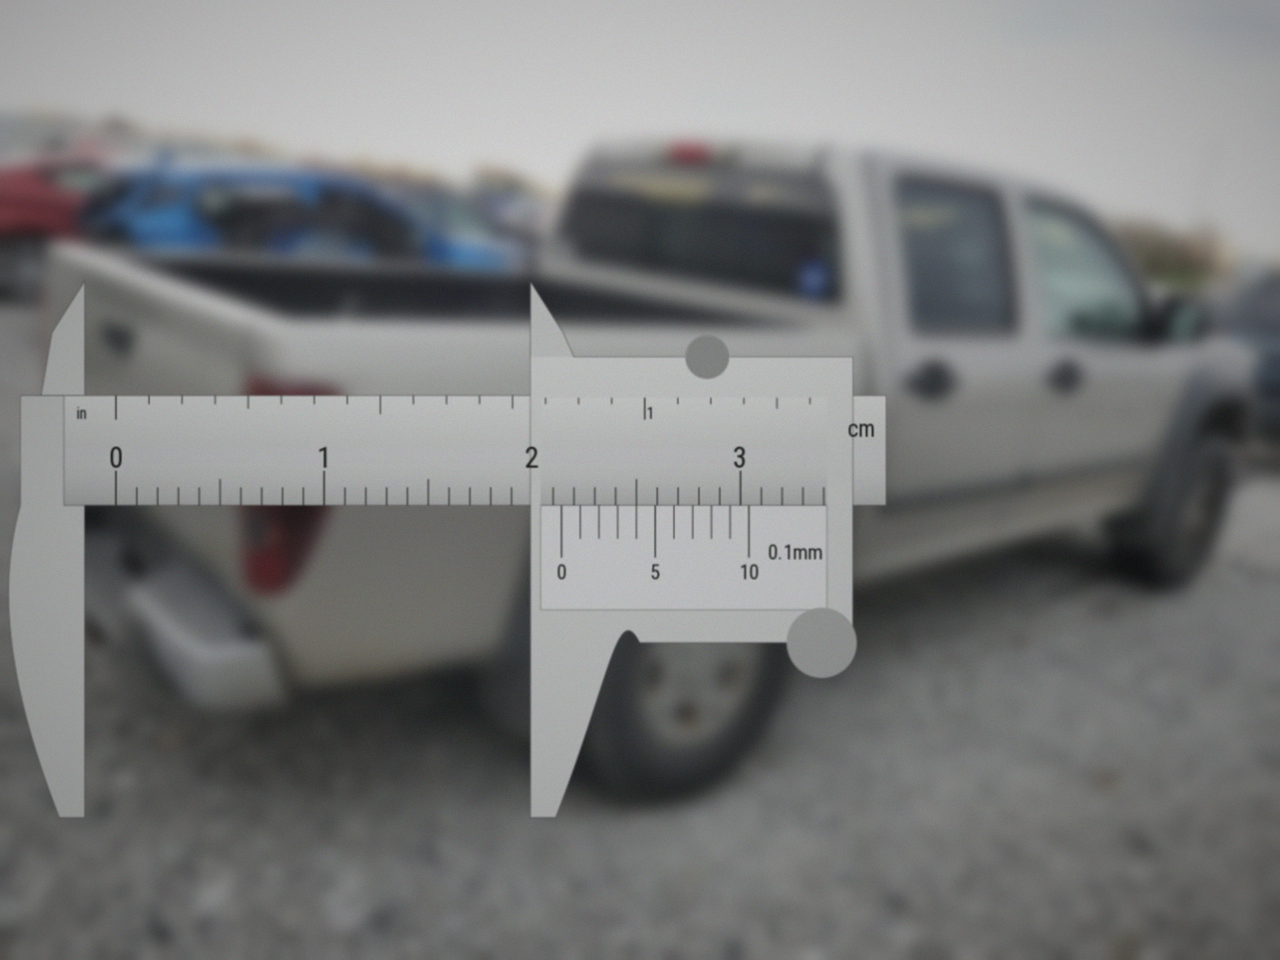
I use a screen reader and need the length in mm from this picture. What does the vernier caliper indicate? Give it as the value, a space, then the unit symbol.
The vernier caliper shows 21.4 mm
